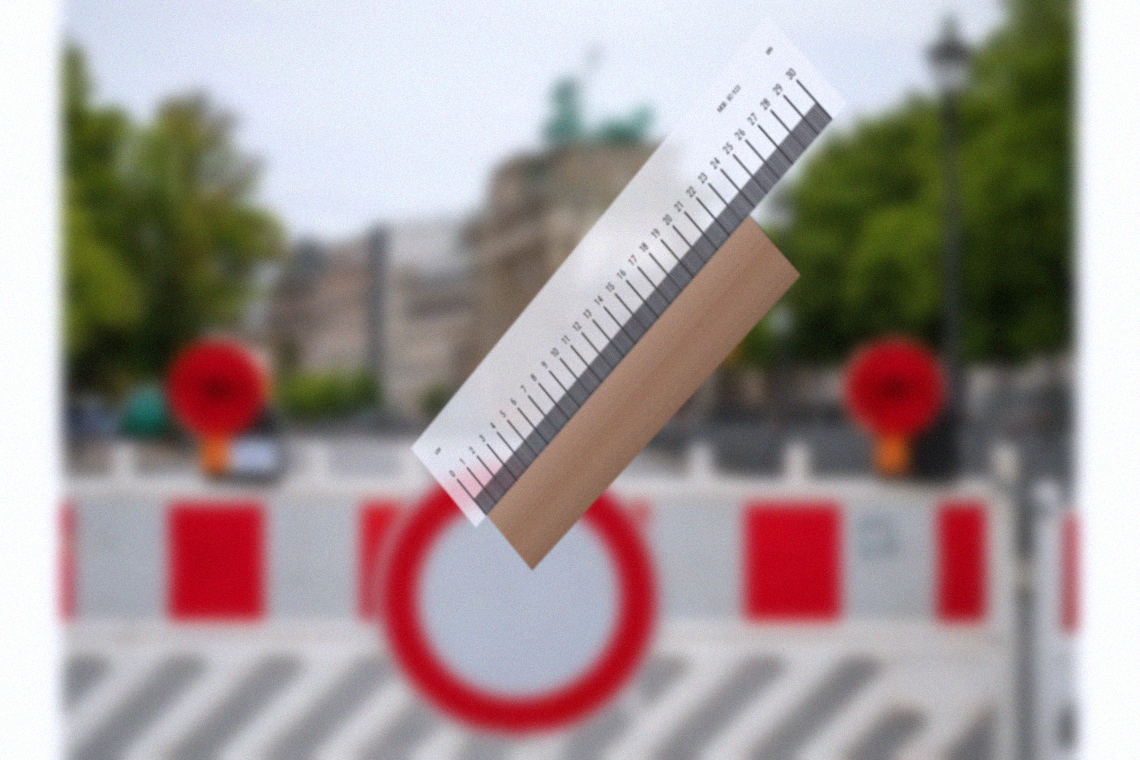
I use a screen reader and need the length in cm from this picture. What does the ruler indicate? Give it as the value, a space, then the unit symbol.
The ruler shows 23.5 cm
